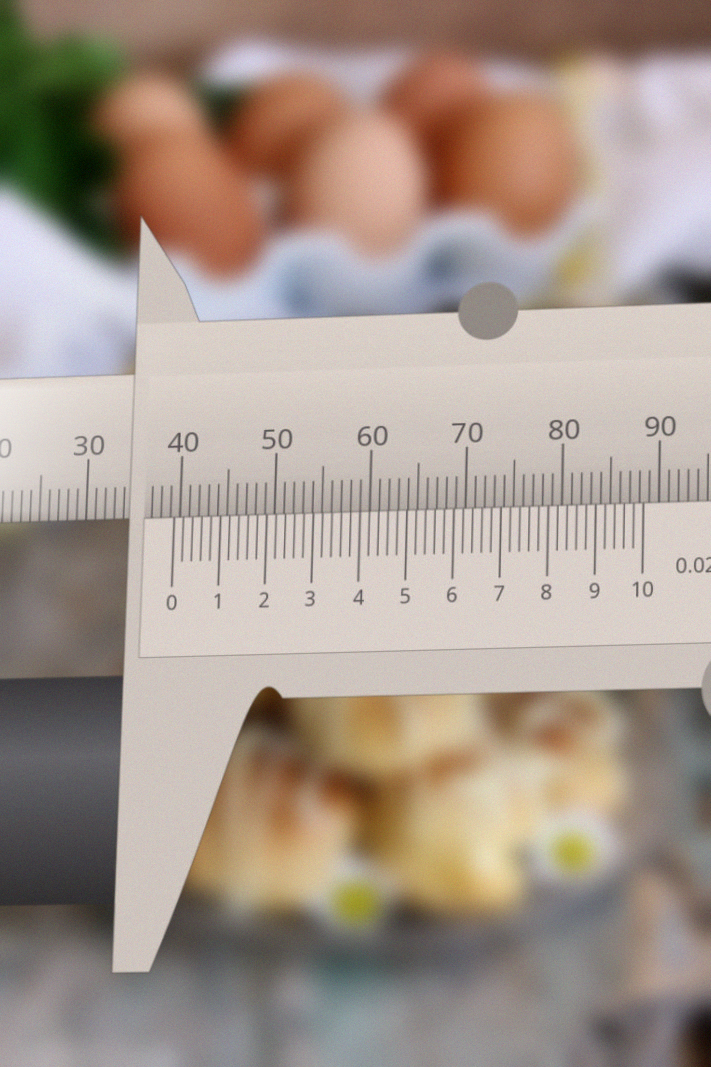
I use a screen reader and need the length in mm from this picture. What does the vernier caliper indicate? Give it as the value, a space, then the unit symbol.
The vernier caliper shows 39.4 mm
